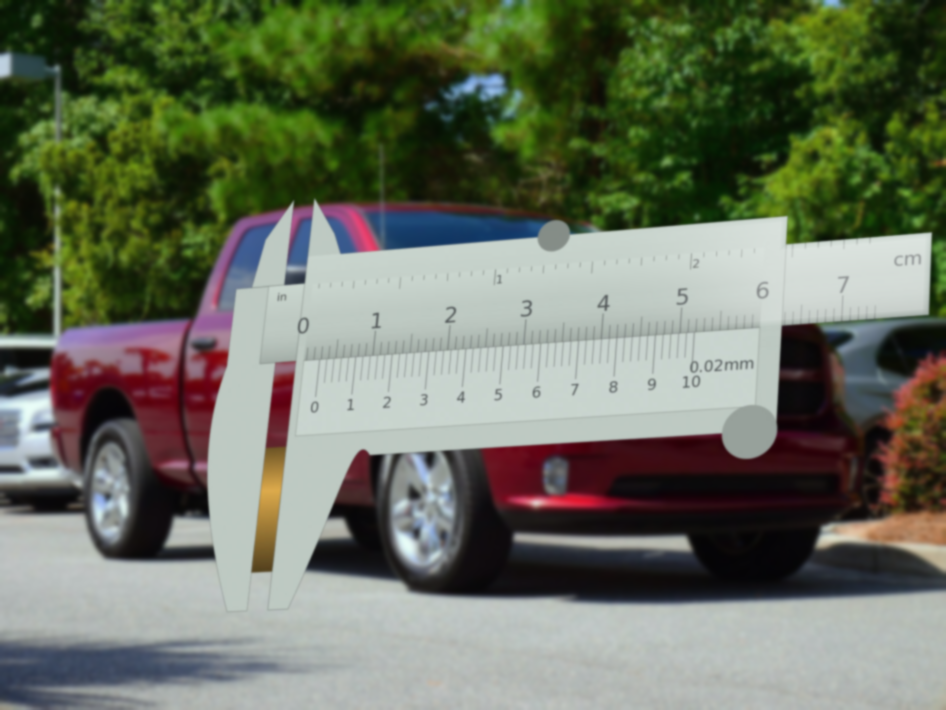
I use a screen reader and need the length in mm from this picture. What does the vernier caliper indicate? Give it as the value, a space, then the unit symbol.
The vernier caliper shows 2.8 mm
